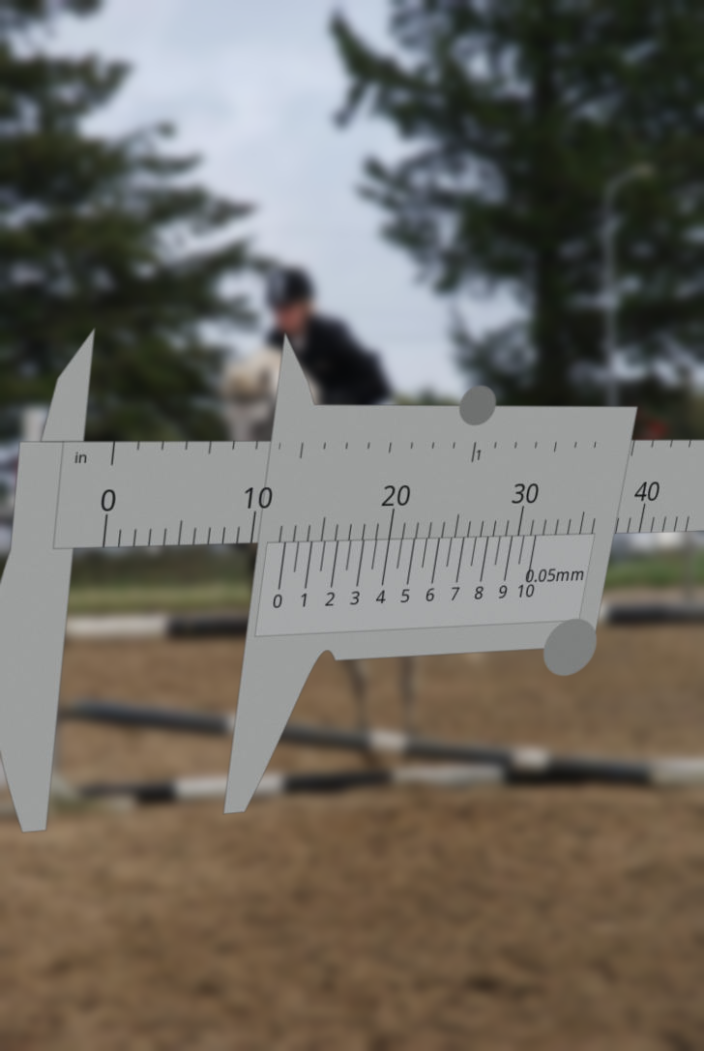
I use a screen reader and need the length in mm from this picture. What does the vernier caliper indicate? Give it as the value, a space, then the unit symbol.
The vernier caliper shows 12.4 mm
